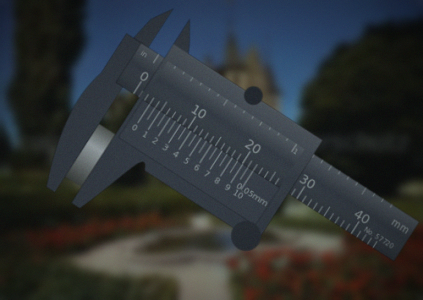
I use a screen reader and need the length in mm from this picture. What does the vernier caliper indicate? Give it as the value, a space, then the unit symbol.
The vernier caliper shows 3.0 mm
